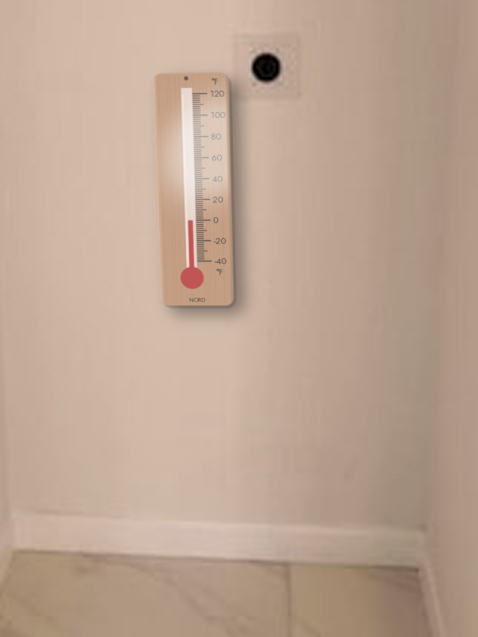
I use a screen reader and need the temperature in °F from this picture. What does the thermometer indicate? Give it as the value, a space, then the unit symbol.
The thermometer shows 0 °F
